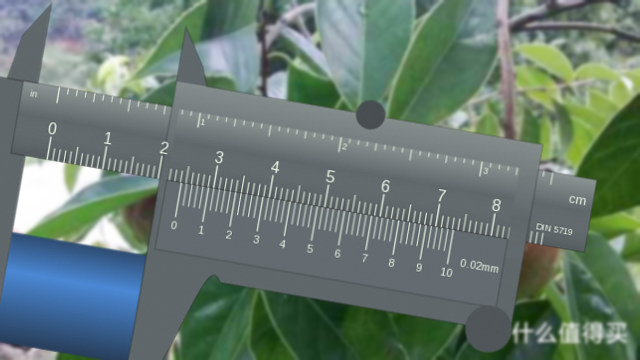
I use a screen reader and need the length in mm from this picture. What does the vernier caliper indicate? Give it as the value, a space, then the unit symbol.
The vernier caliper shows 24.2 mm
